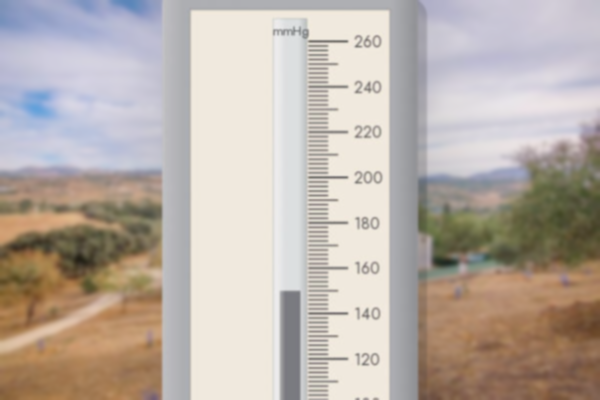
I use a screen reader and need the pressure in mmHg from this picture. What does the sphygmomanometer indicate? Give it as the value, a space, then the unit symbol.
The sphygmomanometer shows 150 mmHg
